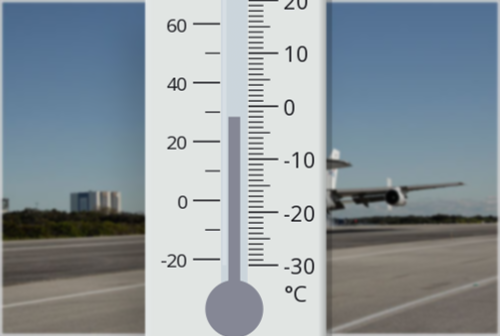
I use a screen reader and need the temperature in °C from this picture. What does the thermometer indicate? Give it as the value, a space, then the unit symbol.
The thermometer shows -2 °C
